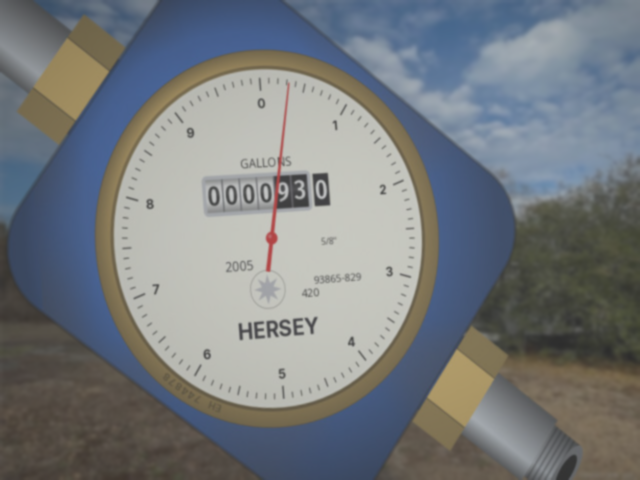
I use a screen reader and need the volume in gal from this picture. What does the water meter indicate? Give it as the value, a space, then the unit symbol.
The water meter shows 930.3 gal
